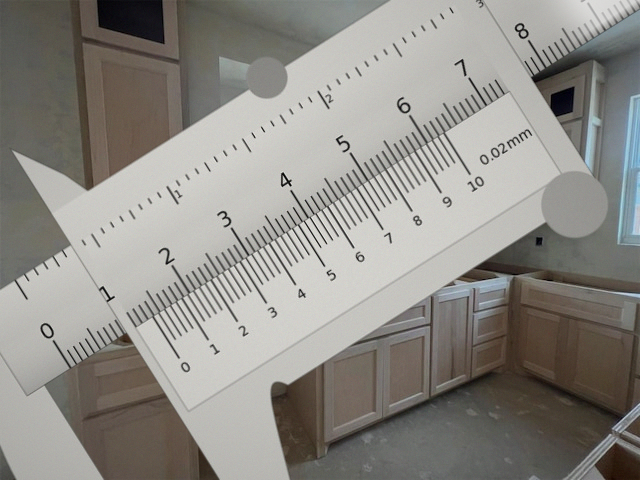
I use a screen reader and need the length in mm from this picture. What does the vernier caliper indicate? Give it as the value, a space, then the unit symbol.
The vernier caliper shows 13.8 mm
